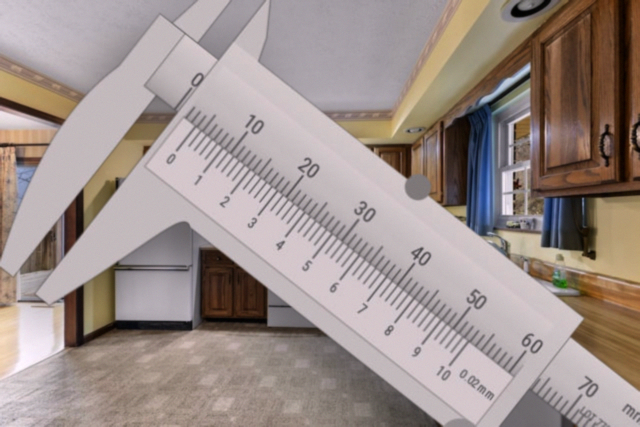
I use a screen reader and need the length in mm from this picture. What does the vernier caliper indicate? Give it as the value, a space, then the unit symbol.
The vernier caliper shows 3.8 mm
